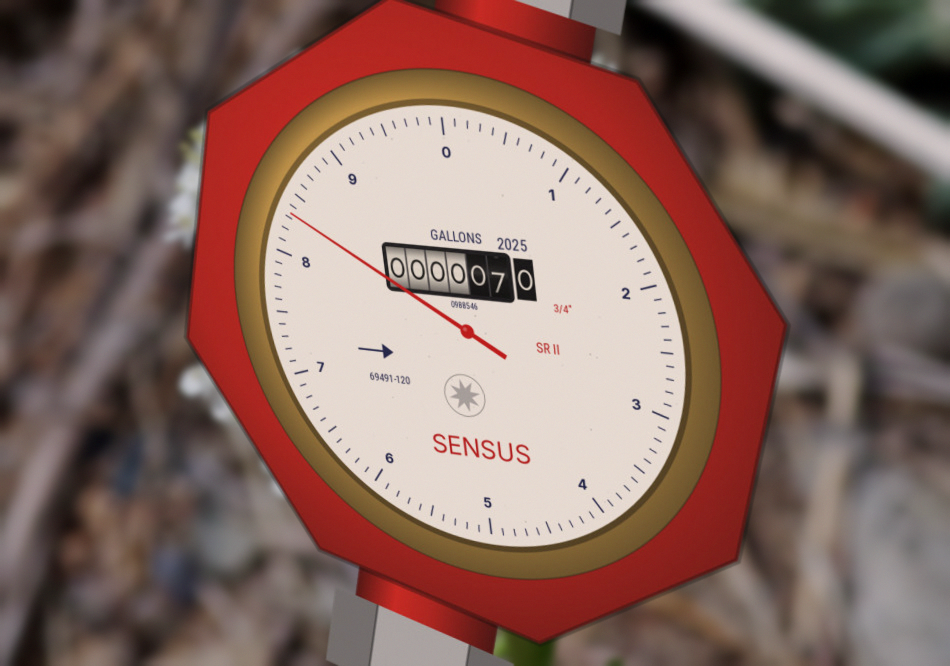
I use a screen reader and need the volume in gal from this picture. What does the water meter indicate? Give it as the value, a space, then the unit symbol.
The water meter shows 68.3 gal
